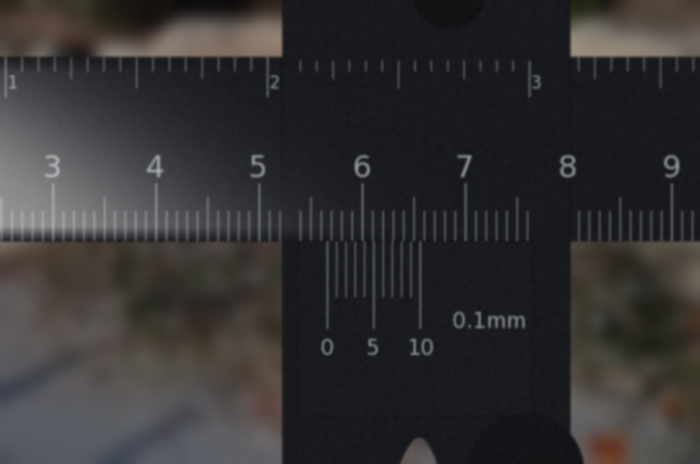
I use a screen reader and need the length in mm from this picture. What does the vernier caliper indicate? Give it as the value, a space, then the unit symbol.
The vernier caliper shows 56.6 mm
